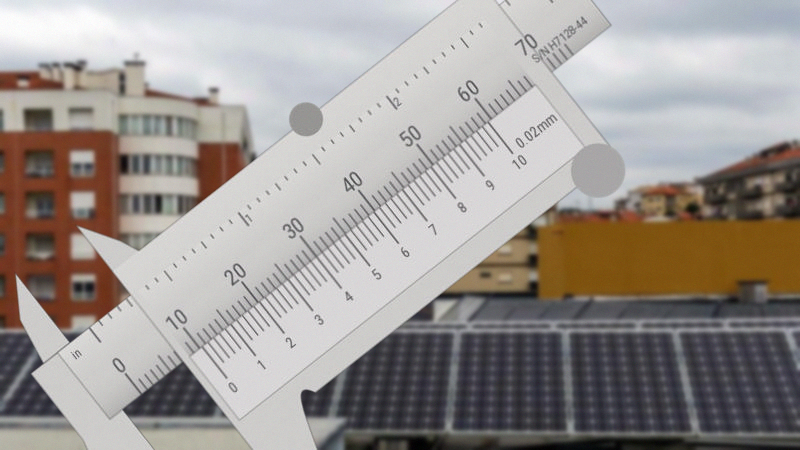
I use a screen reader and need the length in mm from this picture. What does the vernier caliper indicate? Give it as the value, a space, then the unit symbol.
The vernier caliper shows 10.4 mm
